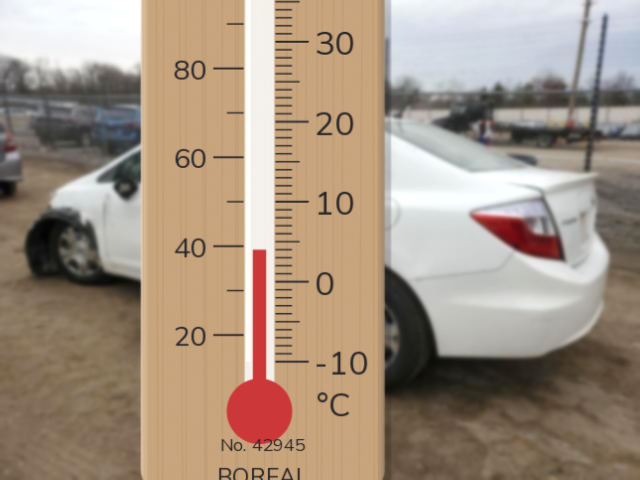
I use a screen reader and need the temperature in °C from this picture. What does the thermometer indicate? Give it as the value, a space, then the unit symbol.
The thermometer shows 4 °C
